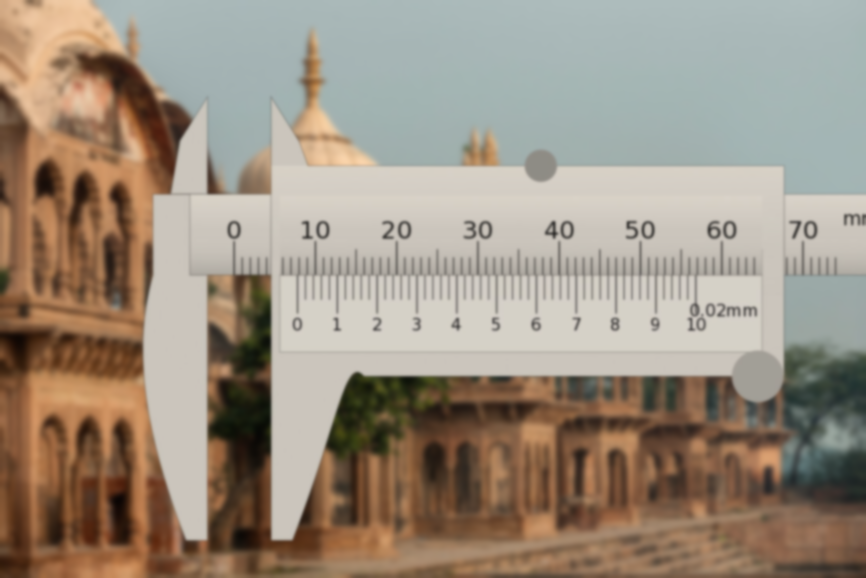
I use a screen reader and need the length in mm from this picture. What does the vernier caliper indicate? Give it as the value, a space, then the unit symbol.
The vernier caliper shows 7.8 mm
